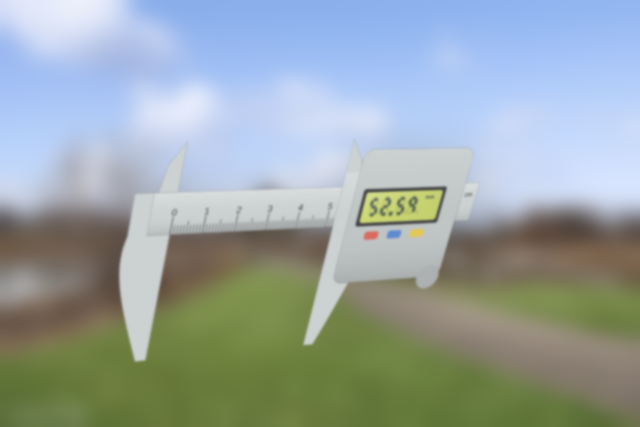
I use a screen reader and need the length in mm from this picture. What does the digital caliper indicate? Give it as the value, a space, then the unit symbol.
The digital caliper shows 52.59 mm
